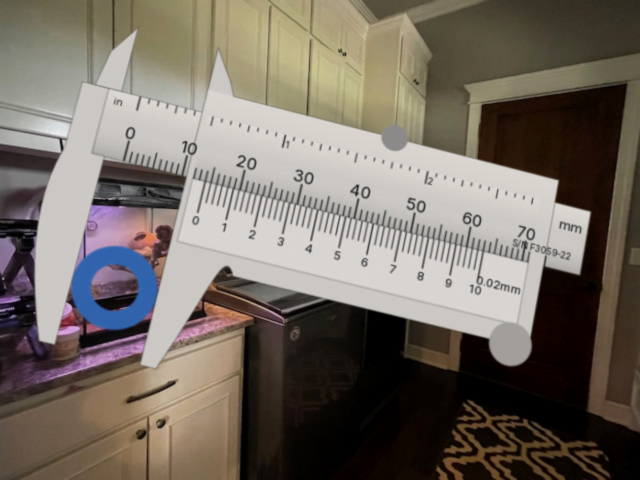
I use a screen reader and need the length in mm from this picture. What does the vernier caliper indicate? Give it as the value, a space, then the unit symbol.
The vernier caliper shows 14.0 mm
